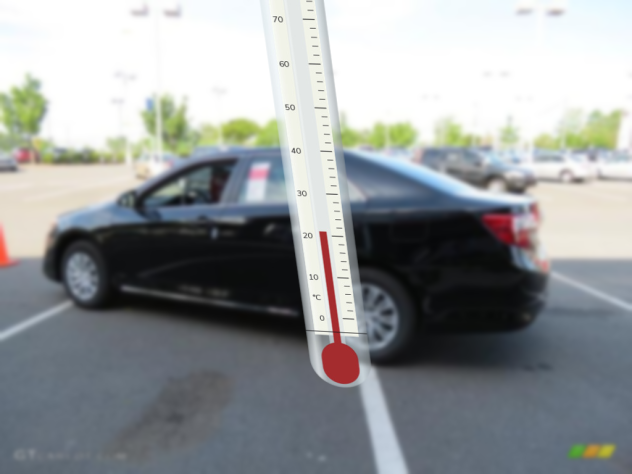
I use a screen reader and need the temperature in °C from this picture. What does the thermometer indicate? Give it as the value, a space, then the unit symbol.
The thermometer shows 21 °C
